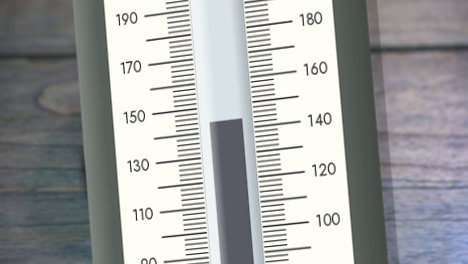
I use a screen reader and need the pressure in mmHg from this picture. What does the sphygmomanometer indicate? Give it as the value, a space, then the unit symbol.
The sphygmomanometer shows 144 mmHg
